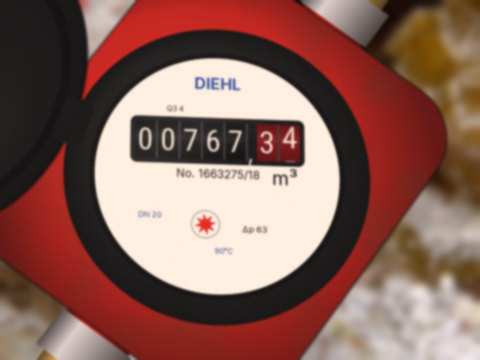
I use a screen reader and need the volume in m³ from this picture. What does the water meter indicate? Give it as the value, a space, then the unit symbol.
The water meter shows 767.34 m³
